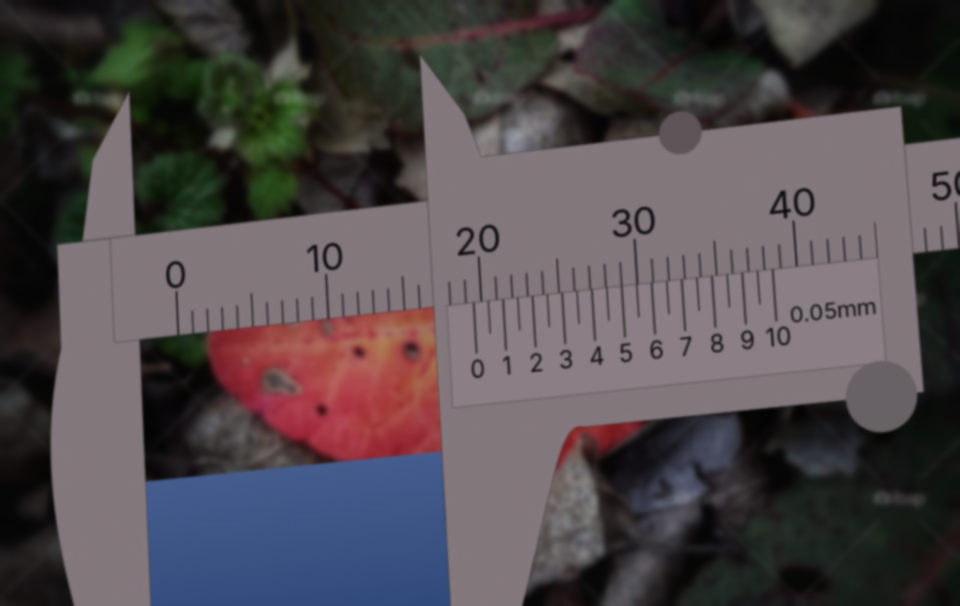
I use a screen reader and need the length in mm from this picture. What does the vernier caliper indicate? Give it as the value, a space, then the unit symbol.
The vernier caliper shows 19.5 mm
